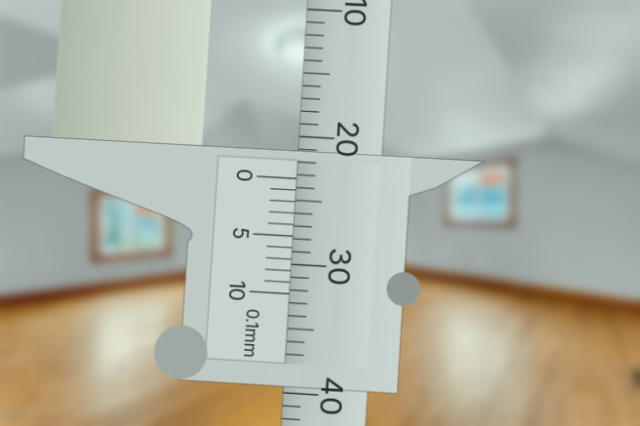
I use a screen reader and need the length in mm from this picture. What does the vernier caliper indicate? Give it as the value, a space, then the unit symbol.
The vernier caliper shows 23.3 mm
